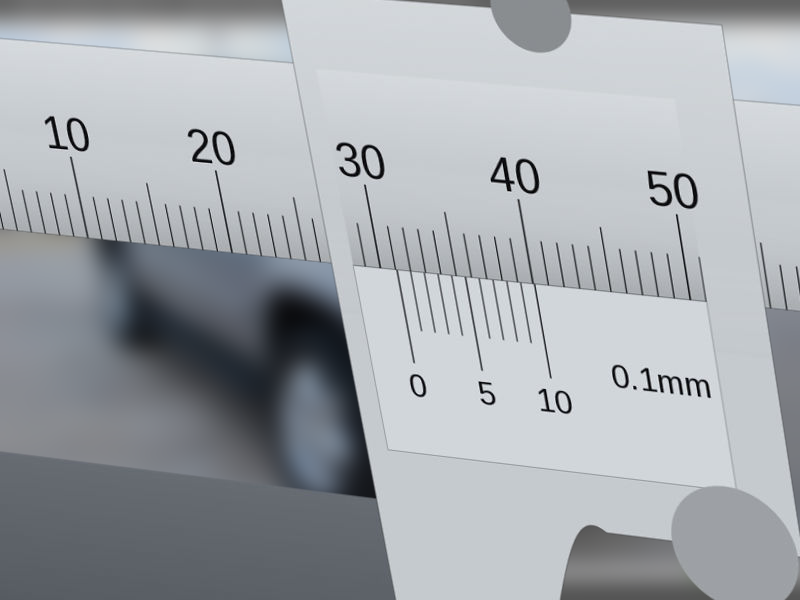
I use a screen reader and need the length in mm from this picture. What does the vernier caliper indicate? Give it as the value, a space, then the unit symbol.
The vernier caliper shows 31.1 mm
